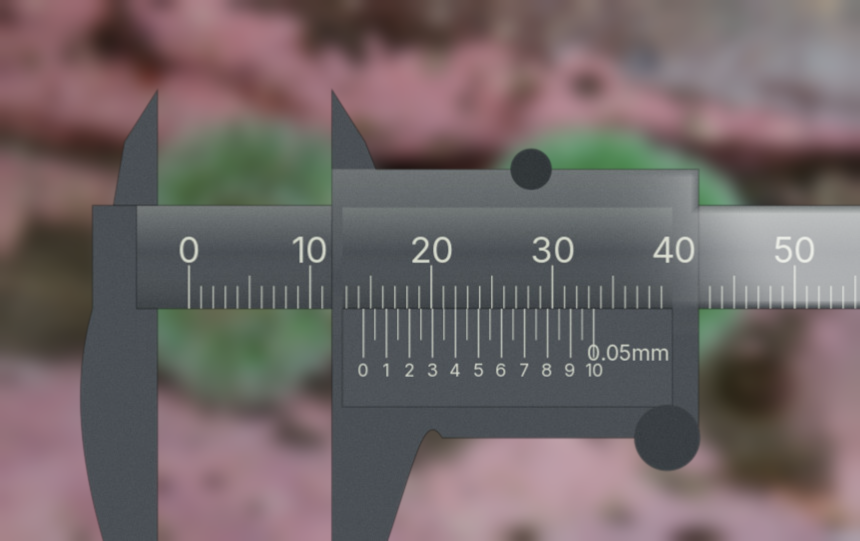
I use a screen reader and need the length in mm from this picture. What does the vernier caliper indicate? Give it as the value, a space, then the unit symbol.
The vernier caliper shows 14.4 mm
